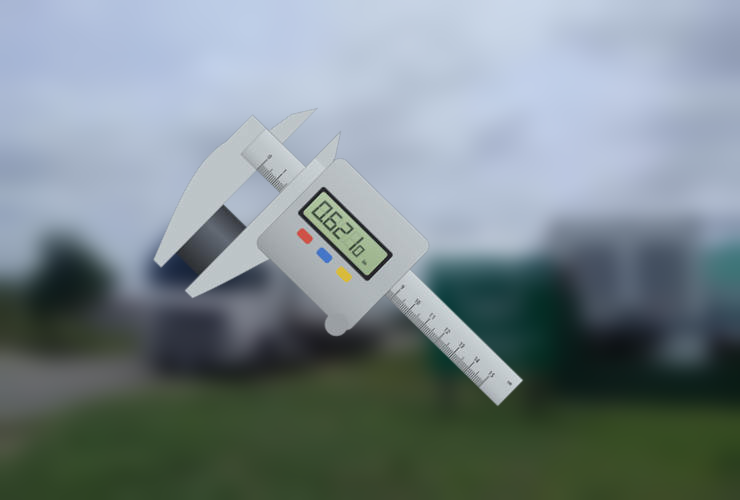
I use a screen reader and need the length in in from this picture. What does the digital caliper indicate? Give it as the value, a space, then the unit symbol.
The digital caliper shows 0.6210 in
